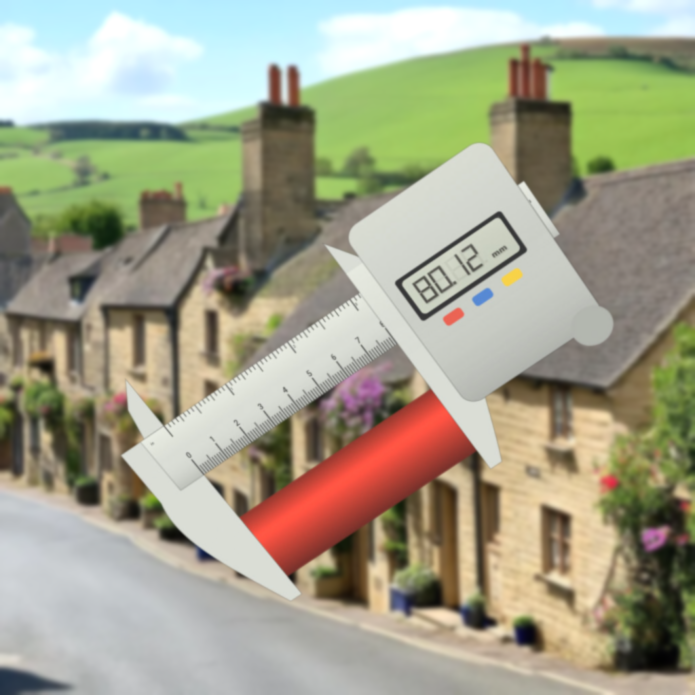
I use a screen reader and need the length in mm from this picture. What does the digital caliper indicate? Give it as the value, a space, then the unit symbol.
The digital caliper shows 80.12 mm
